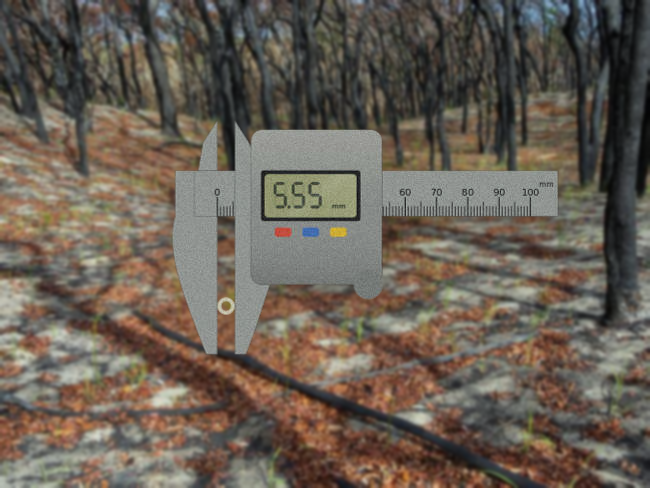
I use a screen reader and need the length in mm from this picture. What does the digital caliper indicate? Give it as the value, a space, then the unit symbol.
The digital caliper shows 5.55 mm
